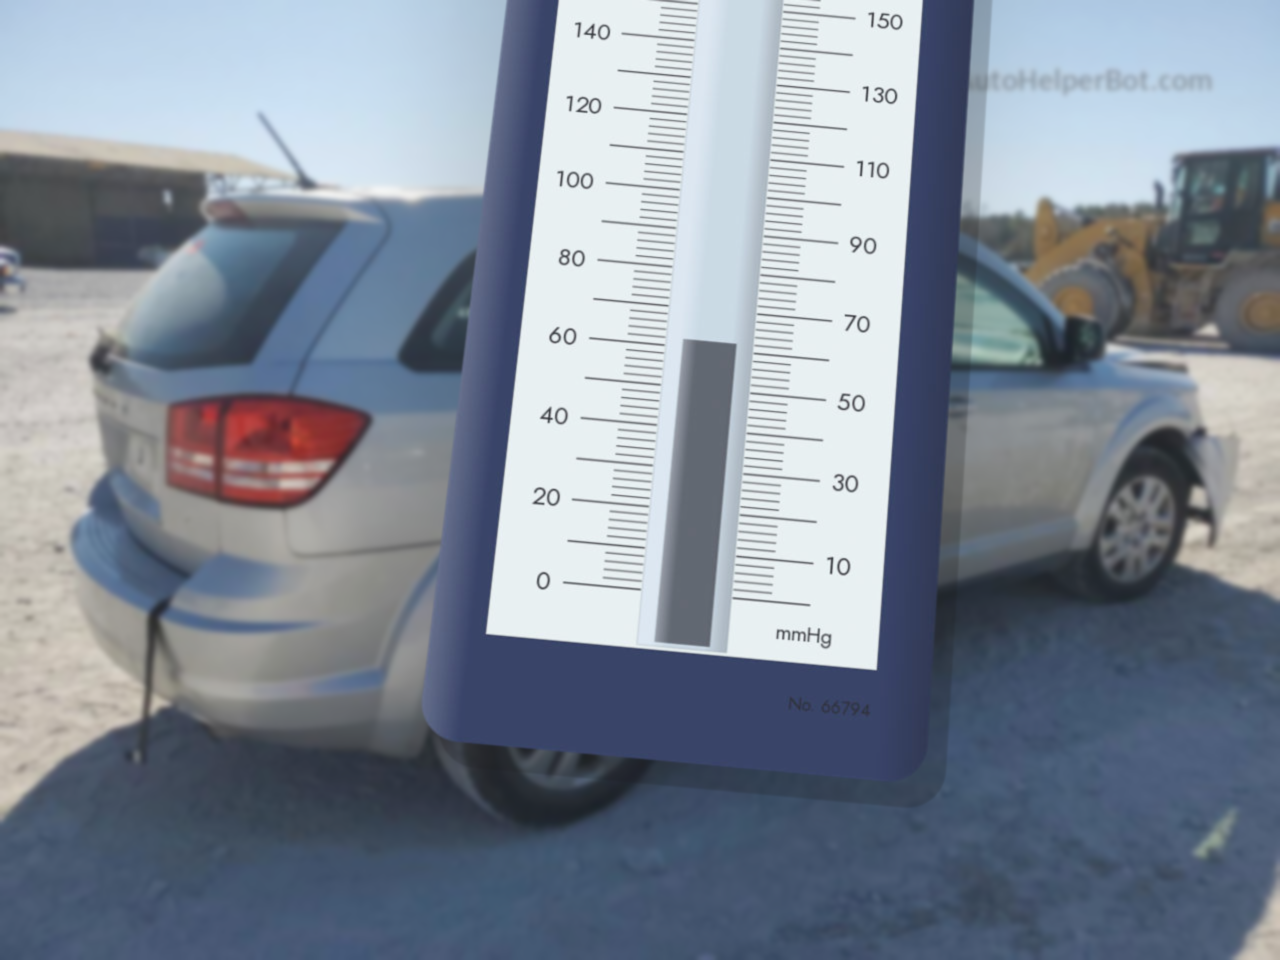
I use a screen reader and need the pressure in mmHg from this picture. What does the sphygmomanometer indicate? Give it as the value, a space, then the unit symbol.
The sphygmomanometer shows 62 mmHg
